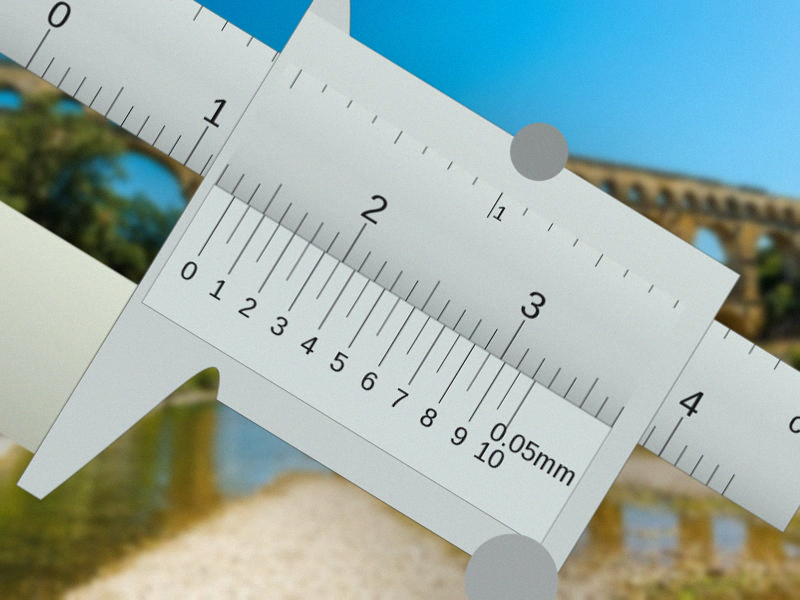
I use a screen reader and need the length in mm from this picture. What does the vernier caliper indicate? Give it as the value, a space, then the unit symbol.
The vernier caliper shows 13.2 mm
